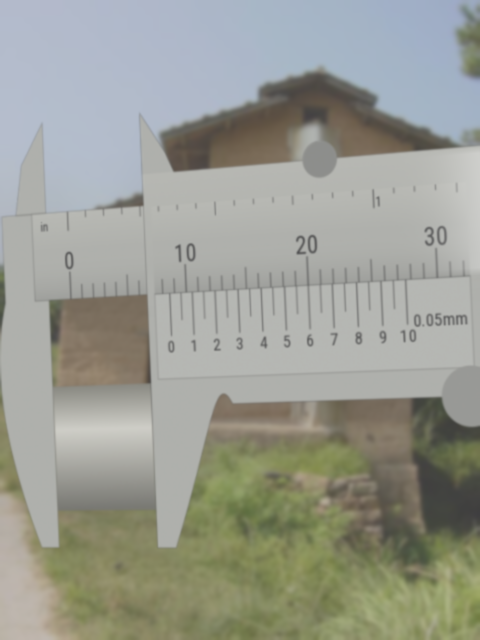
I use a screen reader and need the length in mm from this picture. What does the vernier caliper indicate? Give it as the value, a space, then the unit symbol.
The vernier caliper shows 8.6 mm
